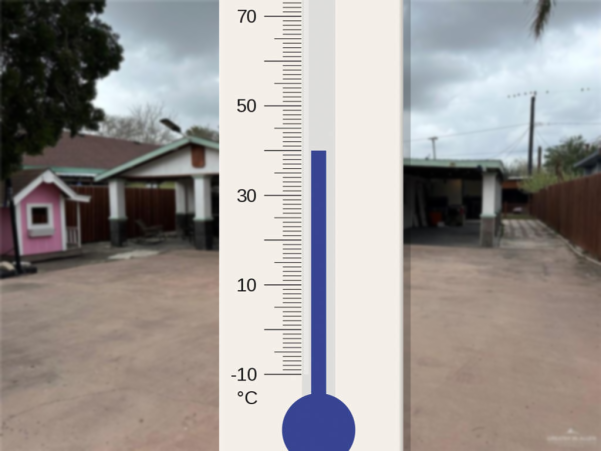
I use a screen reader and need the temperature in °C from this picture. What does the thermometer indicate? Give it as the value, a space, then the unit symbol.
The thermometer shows 40 °C
